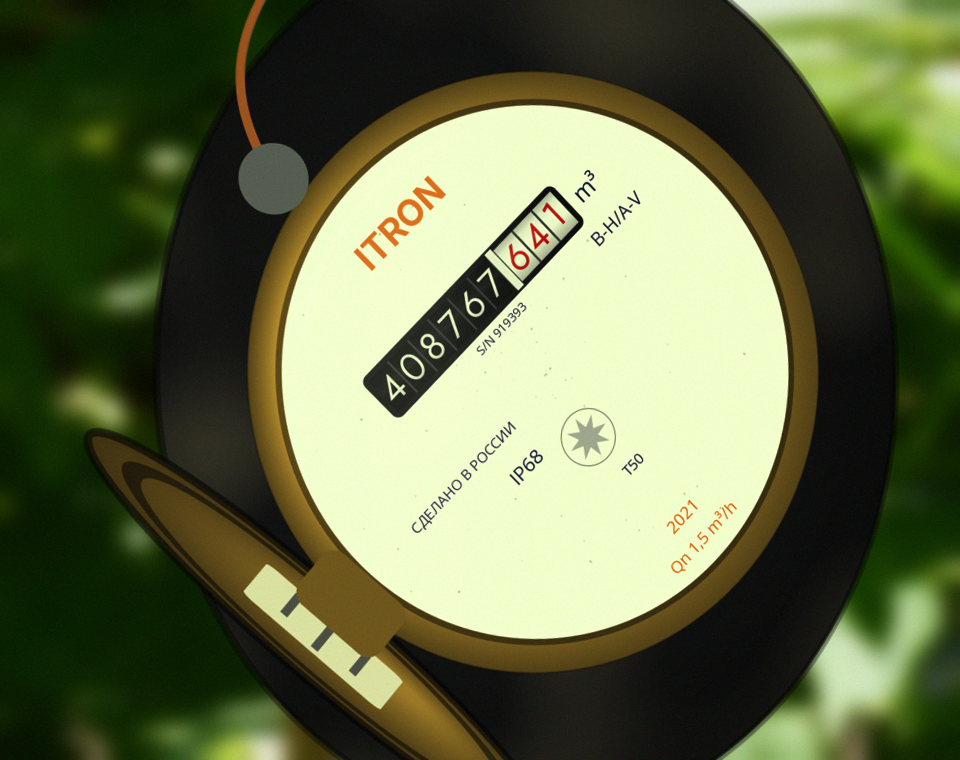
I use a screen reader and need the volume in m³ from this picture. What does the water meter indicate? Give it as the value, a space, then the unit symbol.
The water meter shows 408767.641 m³
